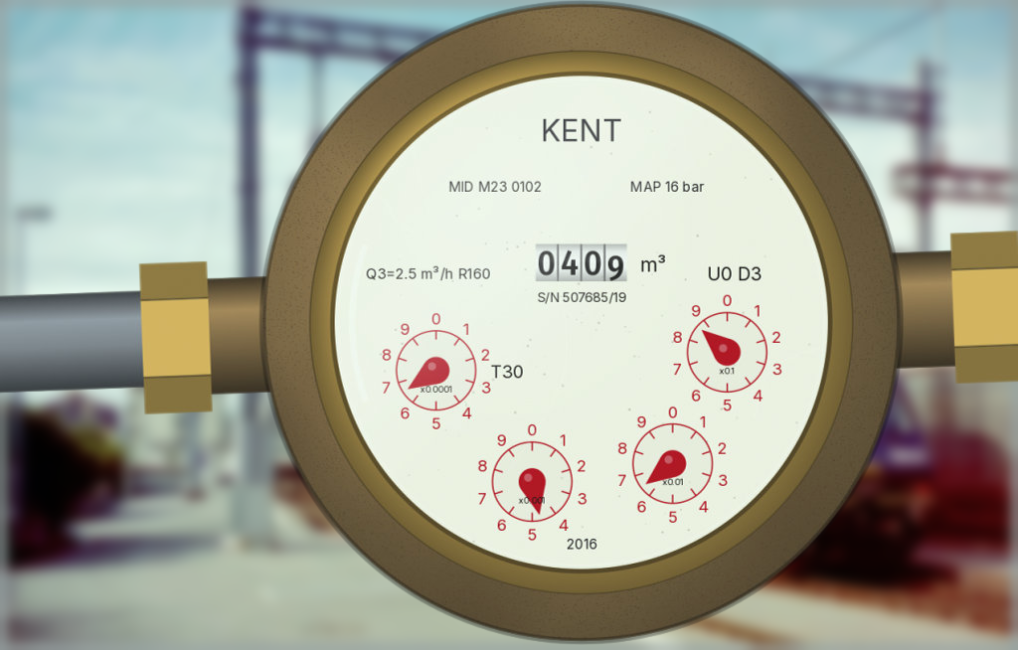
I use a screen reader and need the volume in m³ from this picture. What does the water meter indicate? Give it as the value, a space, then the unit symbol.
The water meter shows 408.8646 m³
